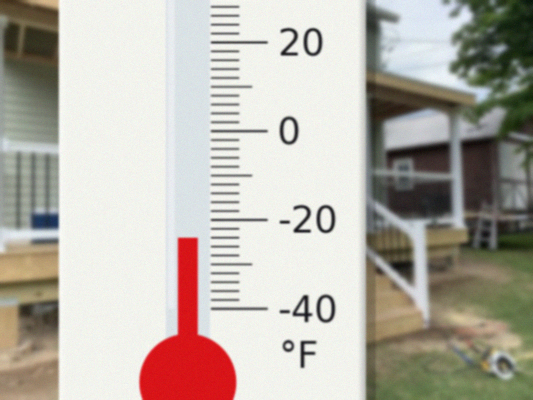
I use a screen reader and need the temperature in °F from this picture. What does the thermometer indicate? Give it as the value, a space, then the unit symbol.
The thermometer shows -24 °F
